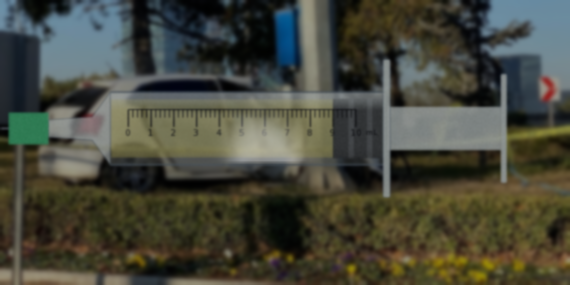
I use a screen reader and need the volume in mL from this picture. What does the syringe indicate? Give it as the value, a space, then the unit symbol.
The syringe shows 9 mL
